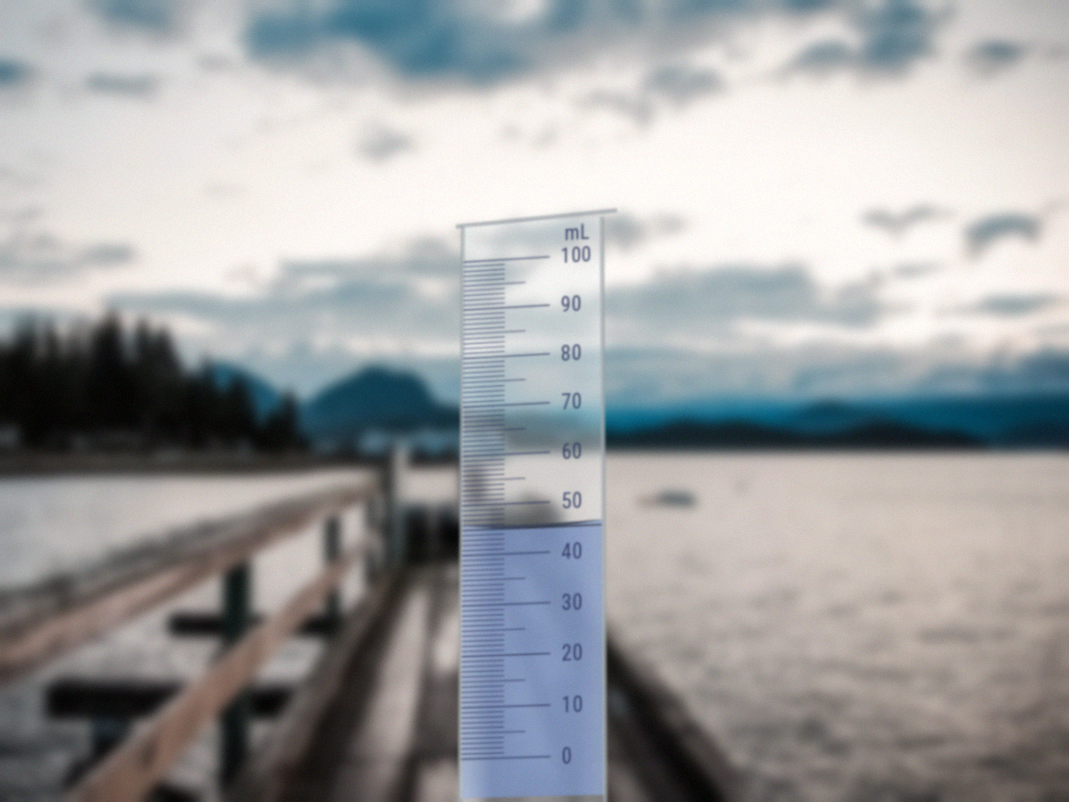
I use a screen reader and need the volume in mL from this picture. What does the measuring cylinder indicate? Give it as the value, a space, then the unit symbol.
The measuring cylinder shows 45 mL
